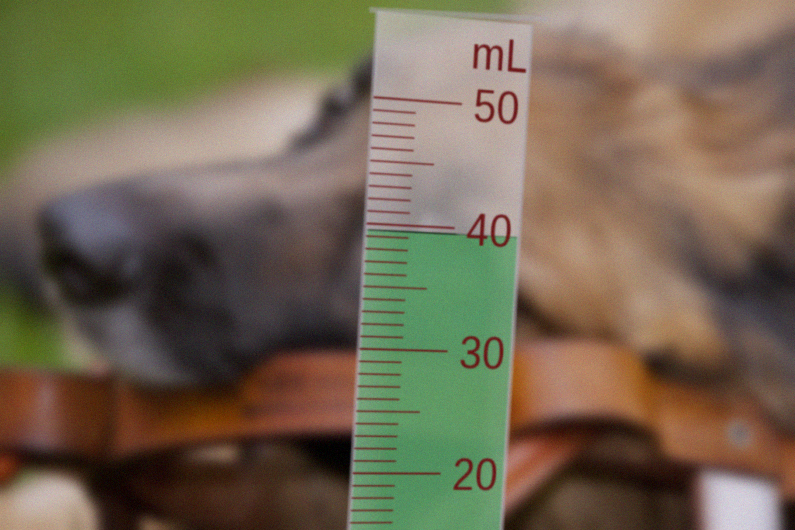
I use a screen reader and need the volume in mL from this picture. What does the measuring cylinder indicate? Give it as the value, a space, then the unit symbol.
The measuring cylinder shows 39.5 mL
